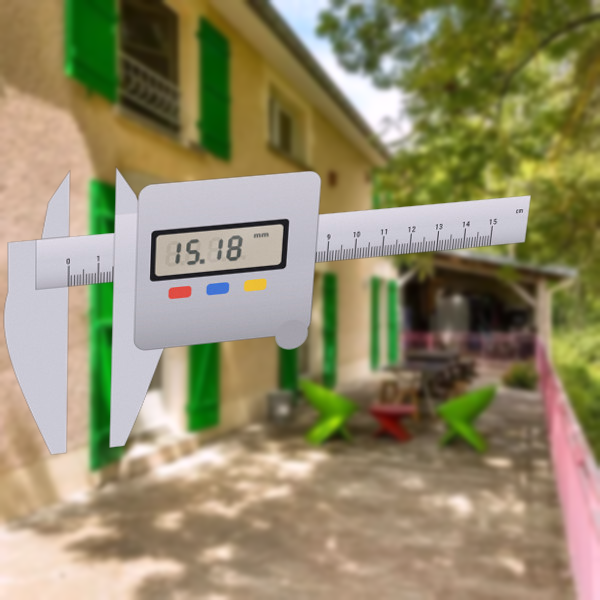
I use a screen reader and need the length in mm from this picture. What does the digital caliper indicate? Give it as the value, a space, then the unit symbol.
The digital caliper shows 15.18 mm
